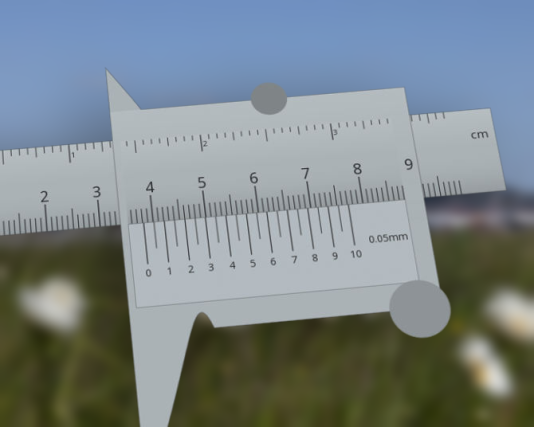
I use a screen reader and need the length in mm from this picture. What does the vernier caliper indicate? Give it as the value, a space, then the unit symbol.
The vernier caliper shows 38.2 mm
